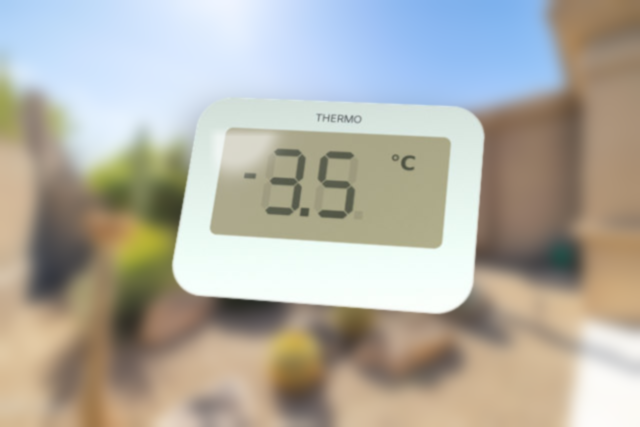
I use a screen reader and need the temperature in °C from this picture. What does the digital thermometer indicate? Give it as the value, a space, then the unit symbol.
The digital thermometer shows -3.5 °C
